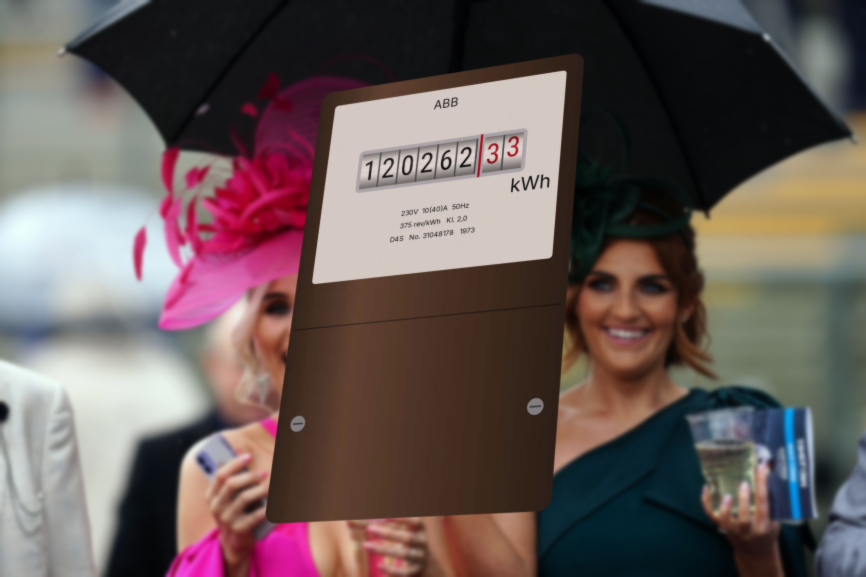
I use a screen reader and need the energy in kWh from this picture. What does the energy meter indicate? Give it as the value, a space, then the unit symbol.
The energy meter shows 120262.33 kWh
